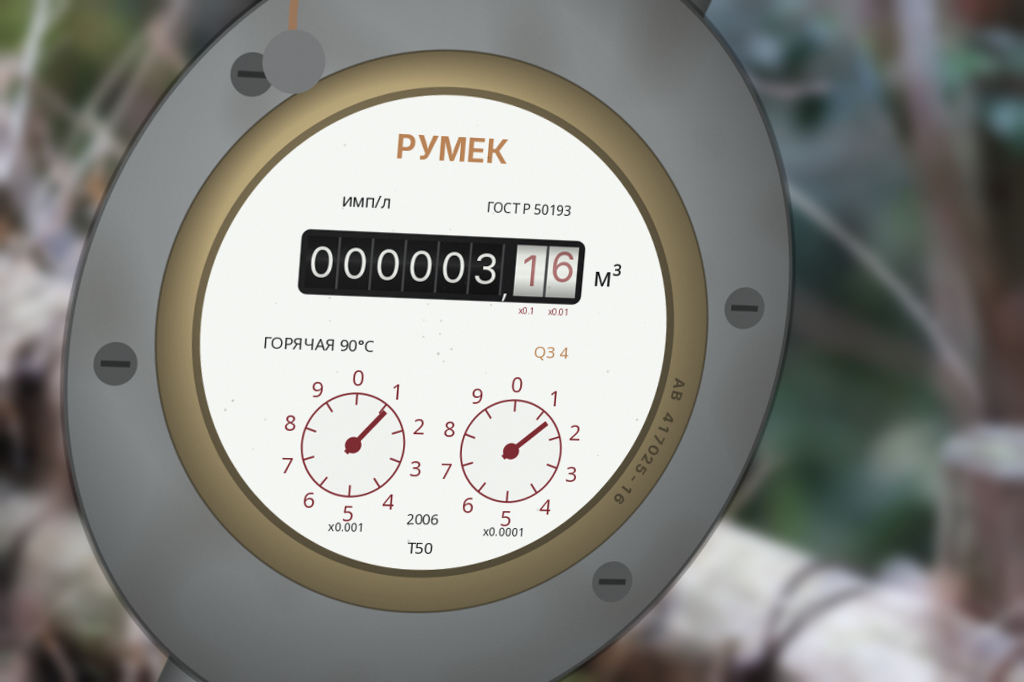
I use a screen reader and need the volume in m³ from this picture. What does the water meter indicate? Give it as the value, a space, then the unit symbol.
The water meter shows 3.1611 m³
